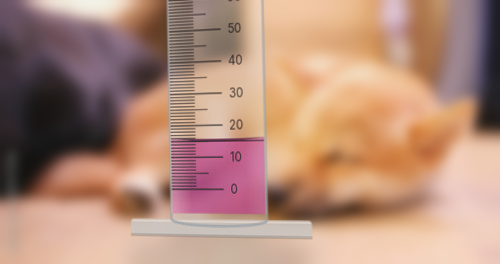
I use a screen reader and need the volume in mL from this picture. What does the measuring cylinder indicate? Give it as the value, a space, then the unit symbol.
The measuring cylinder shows 15 mL
